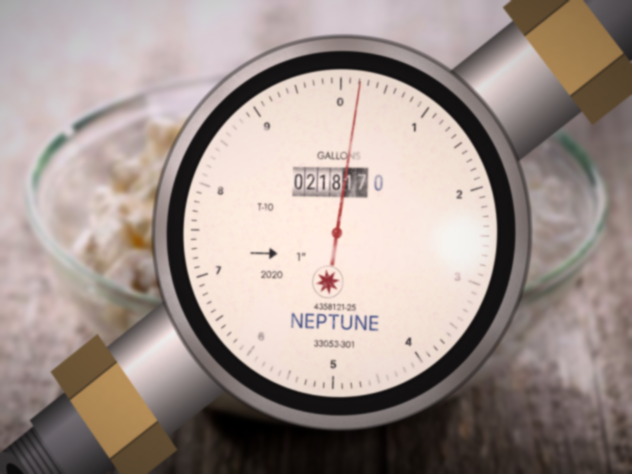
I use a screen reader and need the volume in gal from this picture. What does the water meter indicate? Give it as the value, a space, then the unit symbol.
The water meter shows 218170.2 gal
